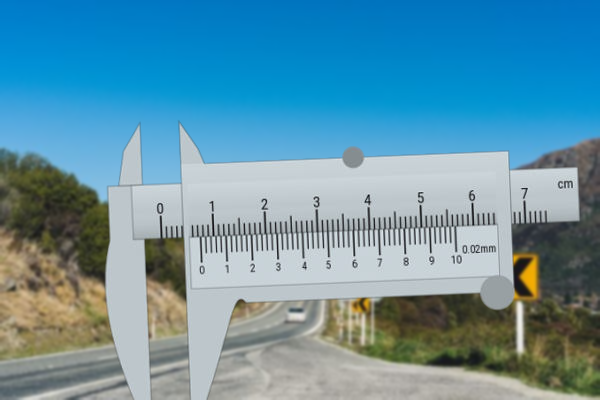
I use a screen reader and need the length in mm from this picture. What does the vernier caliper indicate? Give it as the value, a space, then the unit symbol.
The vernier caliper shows 7.5 mm
